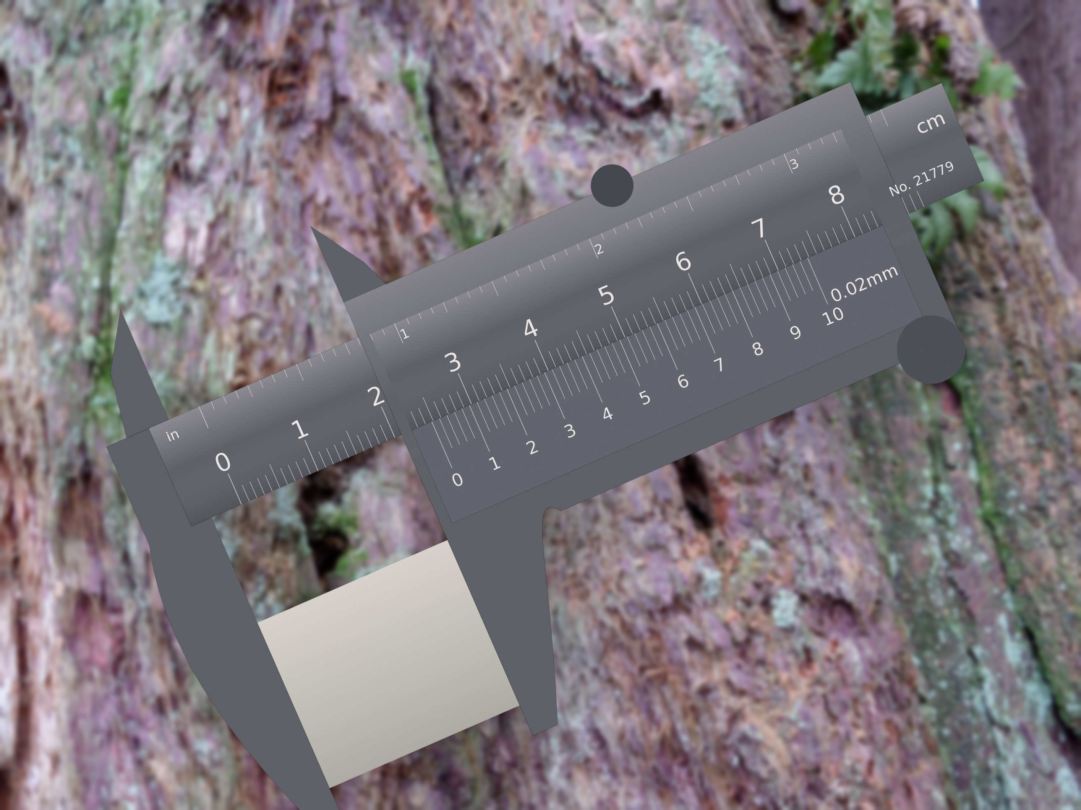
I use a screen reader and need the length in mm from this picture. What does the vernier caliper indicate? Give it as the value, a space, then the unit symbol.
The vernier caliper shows 24.8 mm
